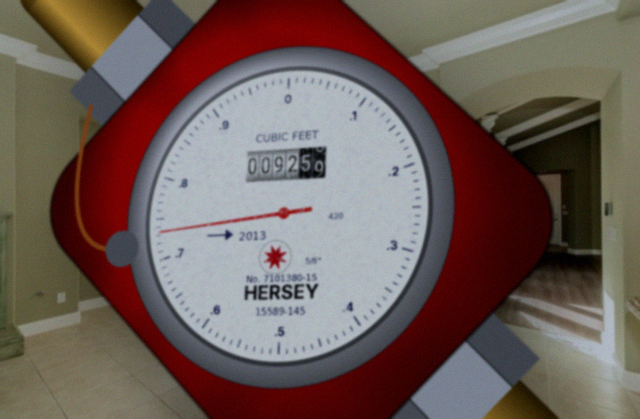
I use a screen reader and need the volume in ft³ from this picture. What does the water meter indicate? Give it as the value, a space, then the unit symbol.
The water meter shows 9258.73 ft³
